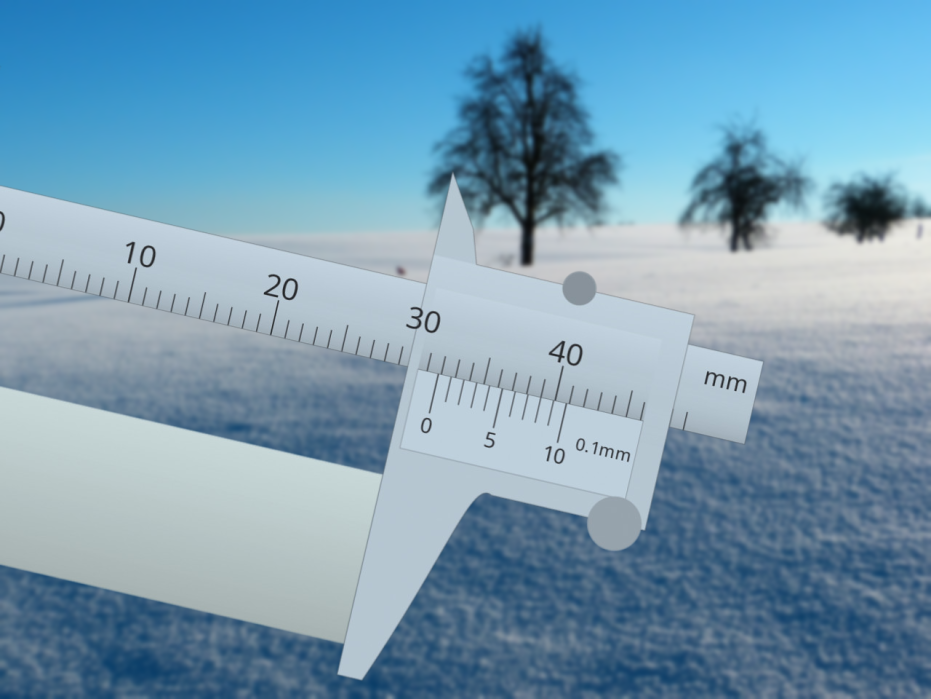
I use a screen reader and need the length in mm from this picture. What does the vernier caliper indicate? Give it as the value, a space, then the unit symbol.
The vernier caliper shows 31.8 mm
